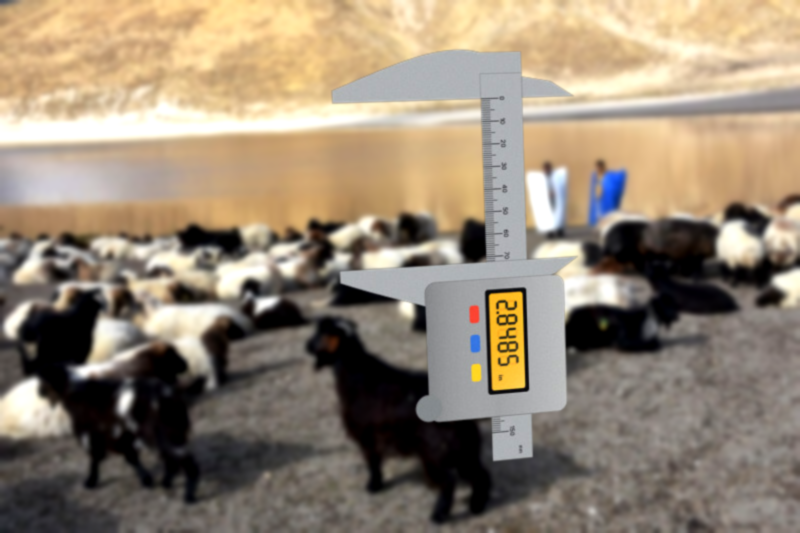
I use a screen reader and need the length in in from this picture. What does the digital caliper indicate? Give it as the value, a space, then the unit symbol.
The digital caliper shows 2.8485 in
